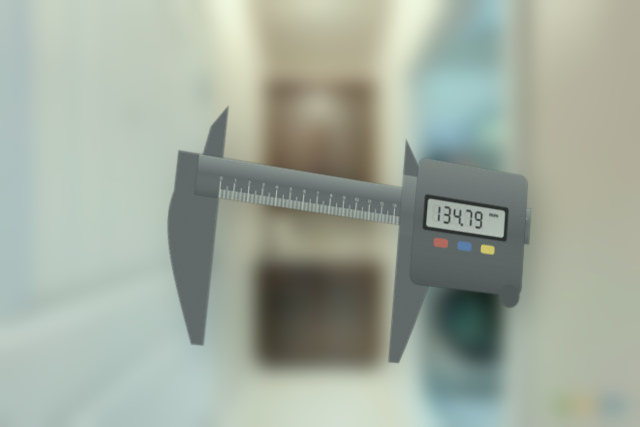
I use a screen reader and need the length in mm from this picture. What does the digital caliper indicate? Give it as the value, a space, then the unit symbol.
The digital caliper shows 134.79 mm
